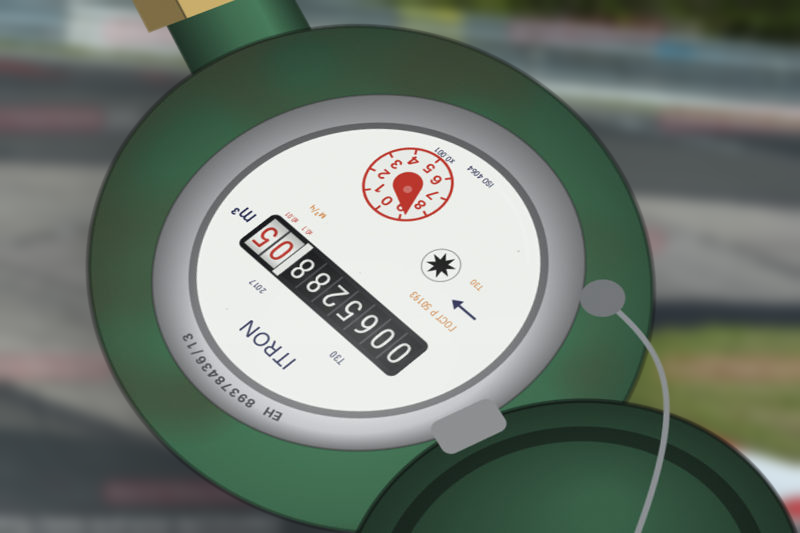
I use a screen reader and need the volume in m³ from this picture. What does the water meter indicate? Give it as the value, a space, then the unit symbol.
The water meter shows 65288.058 m³
